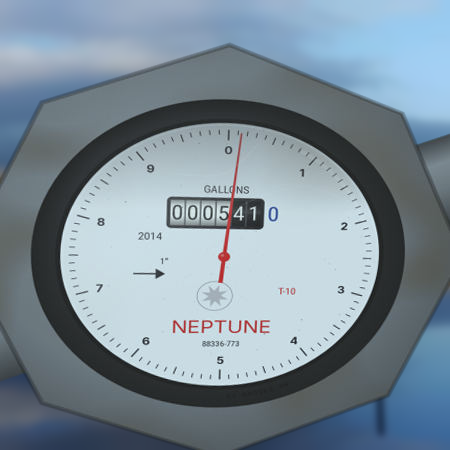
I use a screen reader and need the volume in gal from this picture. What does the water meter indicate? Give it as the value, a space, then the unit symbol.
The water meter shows 5410.1 gal
